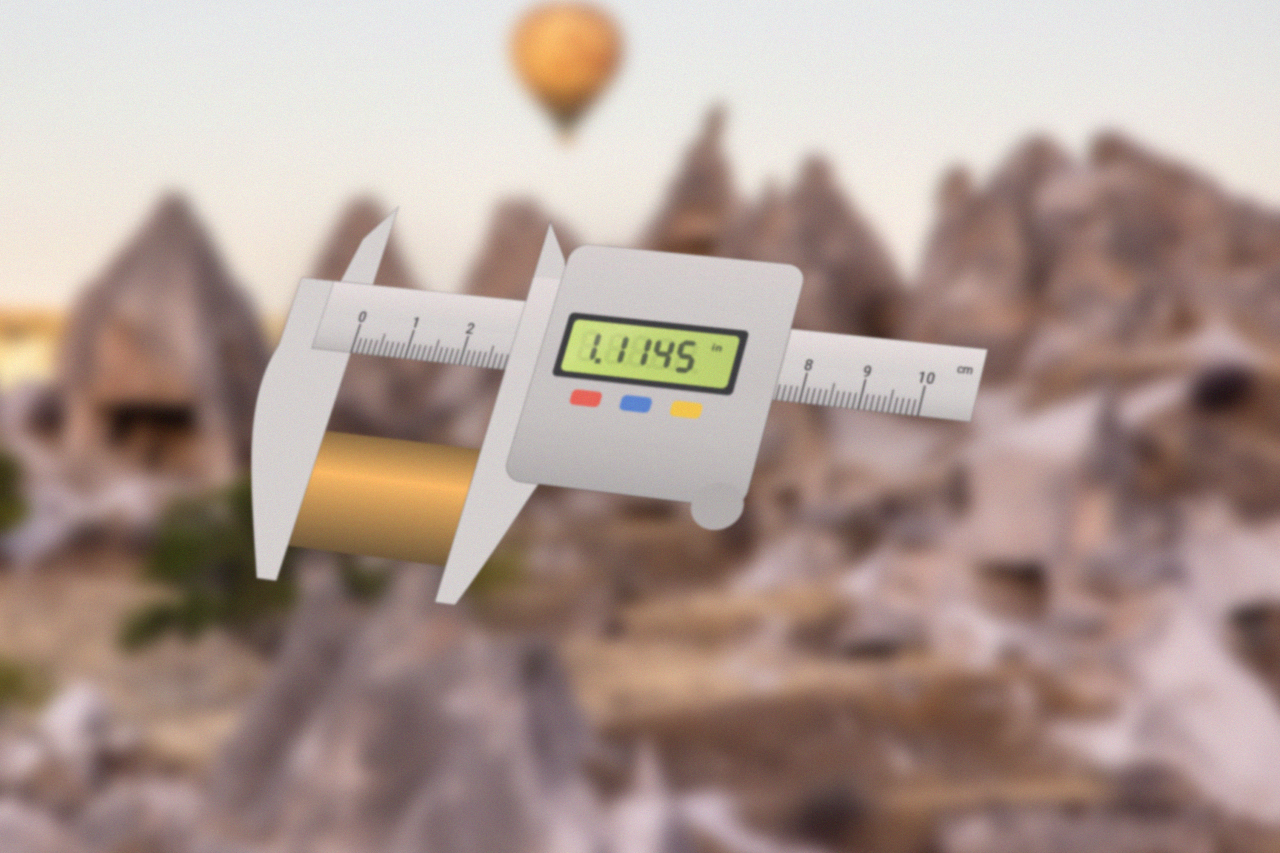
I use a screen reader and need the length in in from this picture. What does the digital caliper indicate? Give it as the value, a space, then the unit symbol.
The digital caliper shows 1.1145 in
